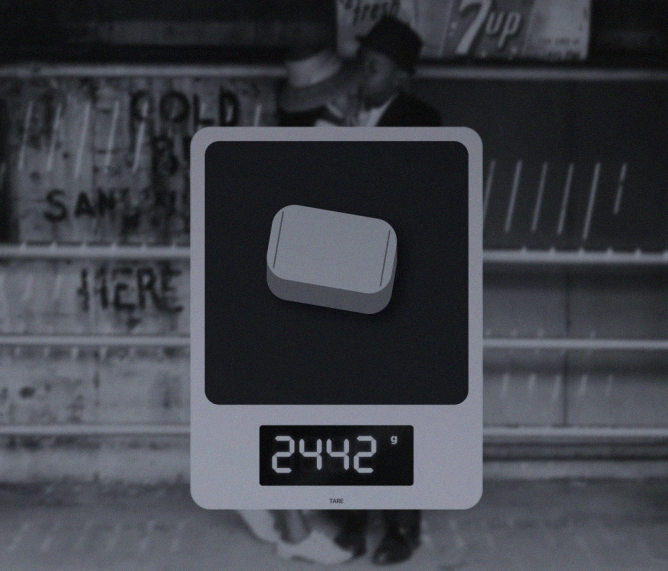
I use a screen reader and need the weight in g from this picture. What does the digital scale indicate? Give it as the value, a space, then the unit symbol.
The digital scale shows 2442 g
